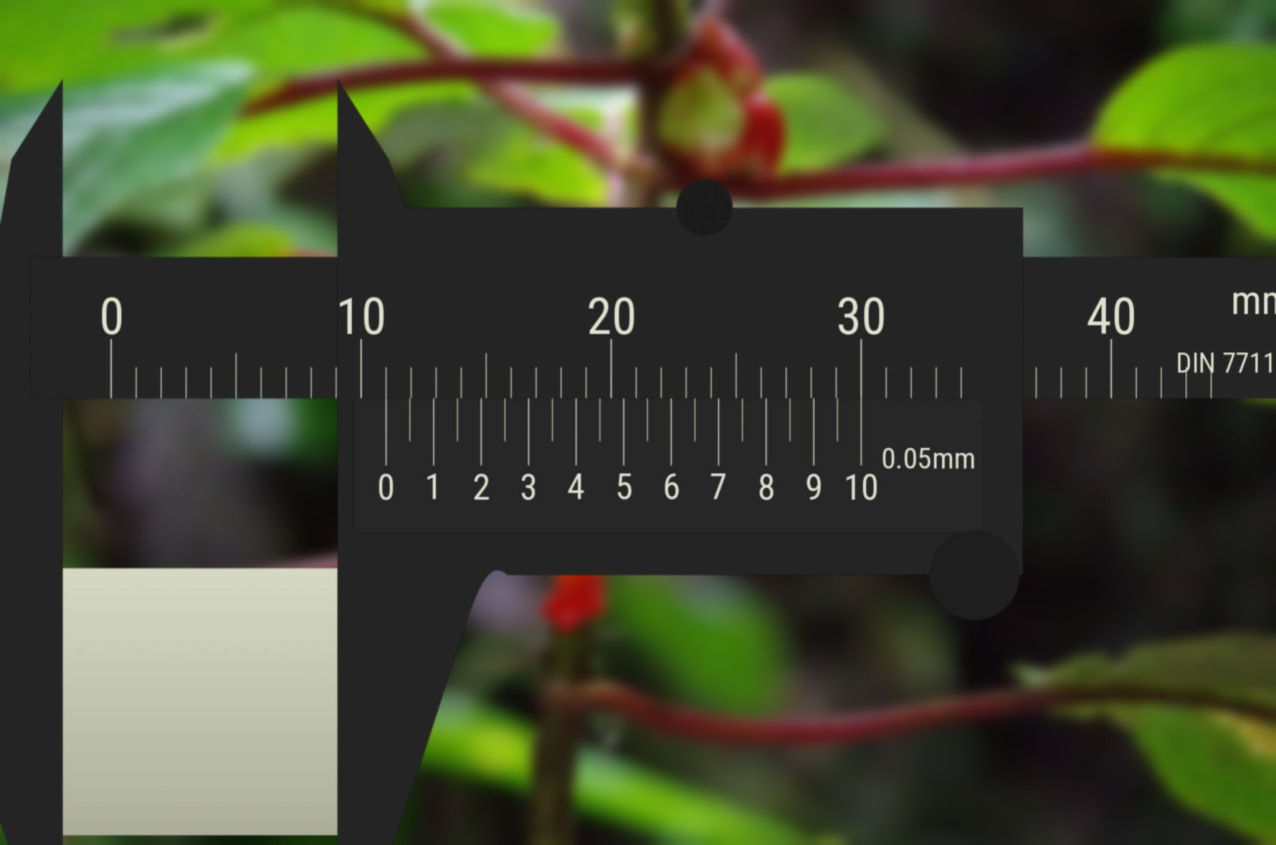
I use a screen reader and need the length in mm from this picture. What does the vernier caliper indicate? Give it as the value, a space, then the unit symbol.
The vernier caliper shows 11.00 mm
